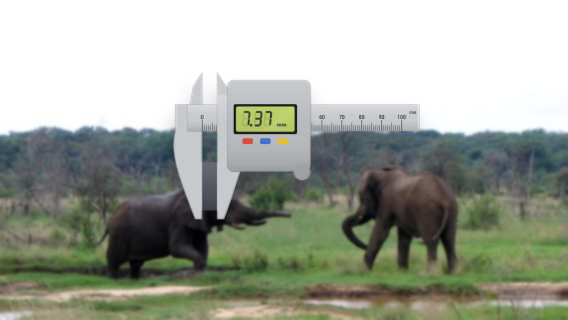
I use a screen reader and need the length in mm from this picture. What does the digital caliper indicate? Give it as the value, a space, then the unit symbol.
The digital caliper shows 7.37 mm
